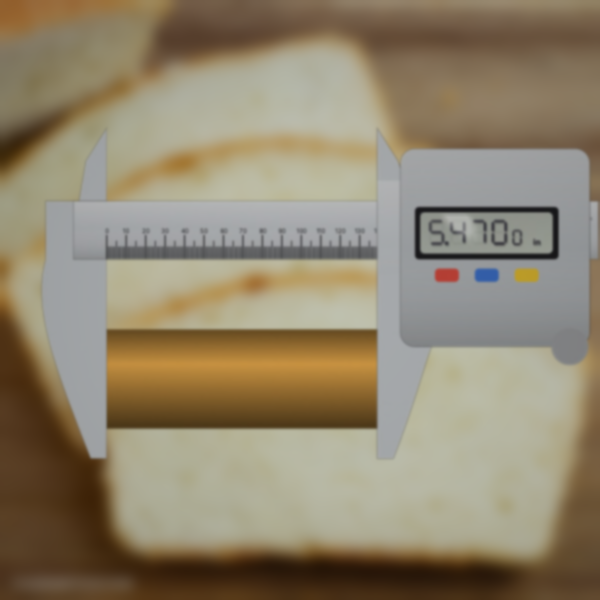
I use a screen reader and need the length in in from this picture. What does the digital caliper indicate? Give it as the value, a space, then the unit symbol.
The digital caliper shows 5.4700 in
